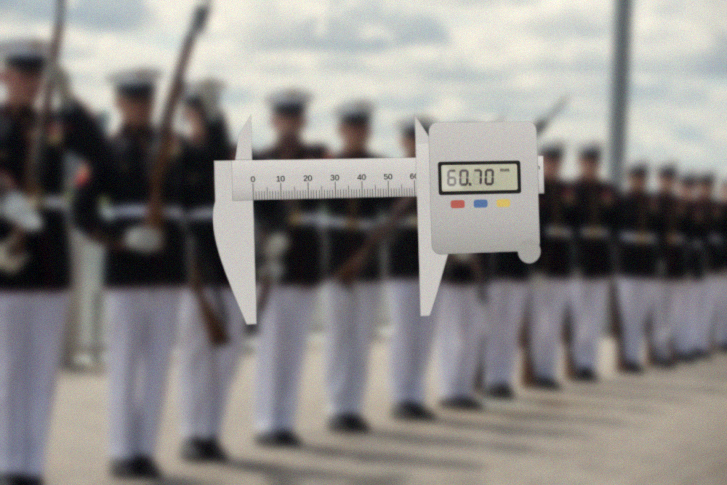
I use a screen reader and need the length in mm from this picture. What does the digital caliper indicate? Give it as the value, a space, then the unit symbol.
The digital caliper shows 60.70 mm
